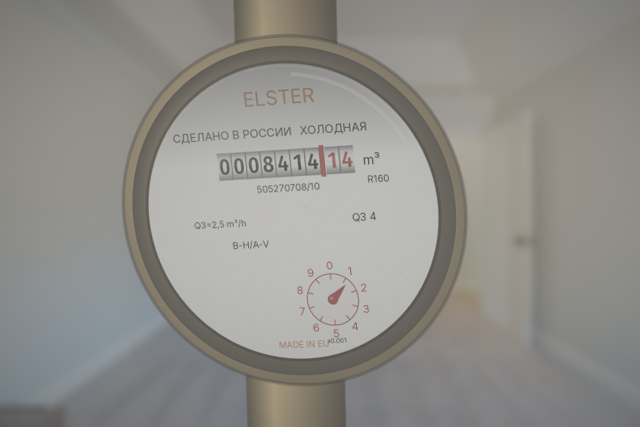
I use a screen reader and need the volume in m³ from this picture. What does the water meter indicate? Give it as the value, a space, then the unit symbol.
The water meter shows 8414.141 m³
